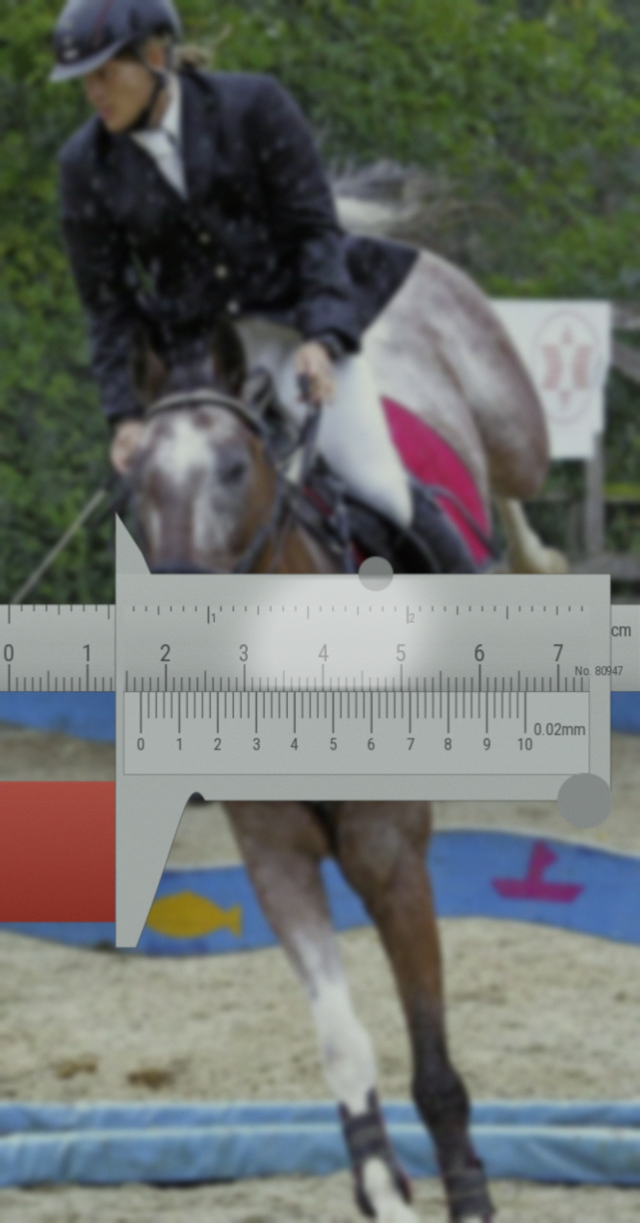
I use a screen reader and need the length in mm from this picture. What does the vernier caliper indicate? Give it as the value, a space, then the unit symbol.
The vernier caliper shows 16.8 mm
